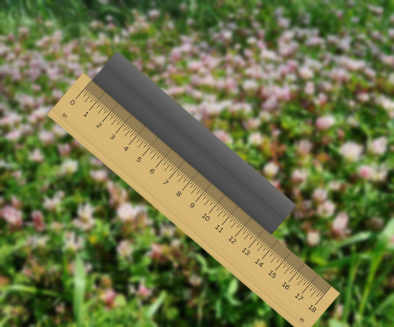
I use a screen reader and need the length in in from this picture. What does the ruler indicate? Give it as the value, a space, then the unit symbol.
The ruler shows 13.5 in
